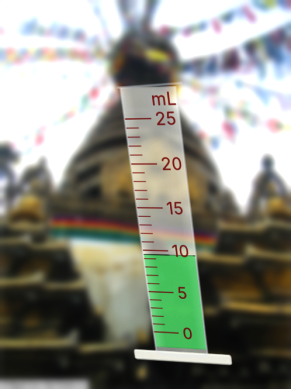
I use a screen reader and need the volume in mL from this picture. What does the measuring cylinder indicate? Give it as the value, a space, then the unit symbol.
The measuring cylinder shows 9.5 mL
